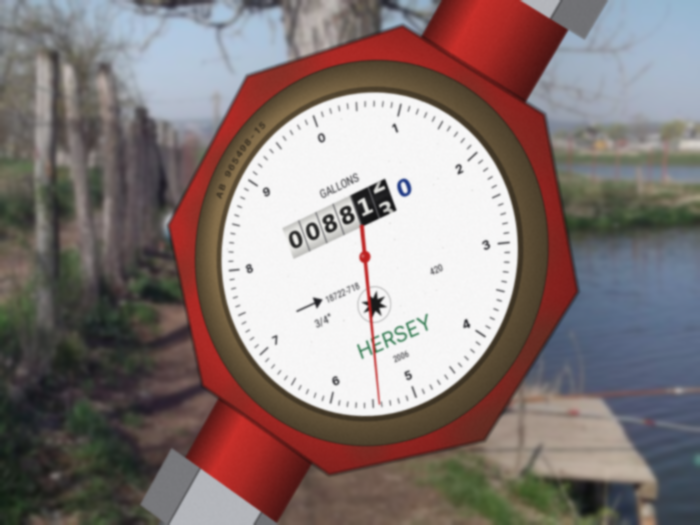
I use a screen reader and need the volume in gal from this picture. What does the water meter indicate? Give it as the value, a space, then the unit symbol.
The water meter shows 88125.4 gal
